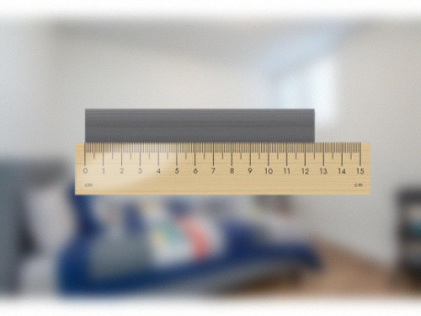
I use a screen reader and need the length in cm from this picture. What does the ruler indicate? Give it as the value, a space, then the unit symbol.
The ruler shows 12.5 cm
